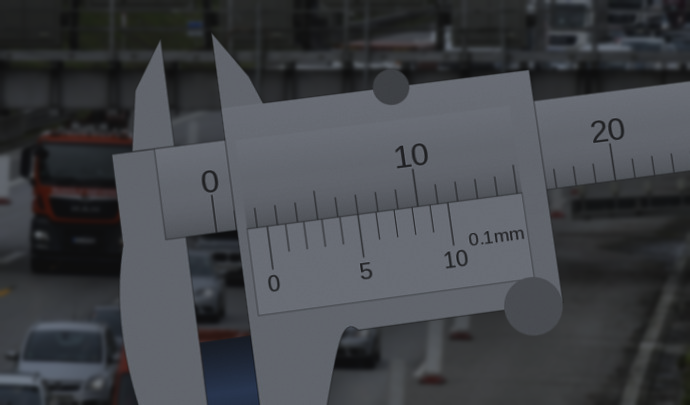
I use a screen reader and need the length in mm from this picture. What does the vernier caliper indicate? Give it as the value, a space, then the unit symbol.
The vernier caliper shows 2.5 mm
